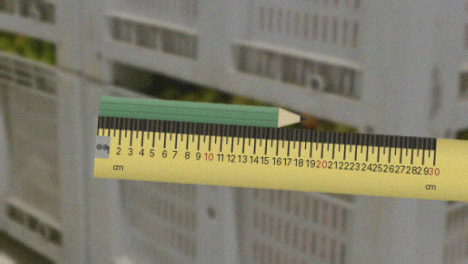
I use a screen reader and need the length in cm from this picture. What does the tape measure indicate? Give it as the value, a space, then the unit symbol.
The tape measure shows 18.5 cm
